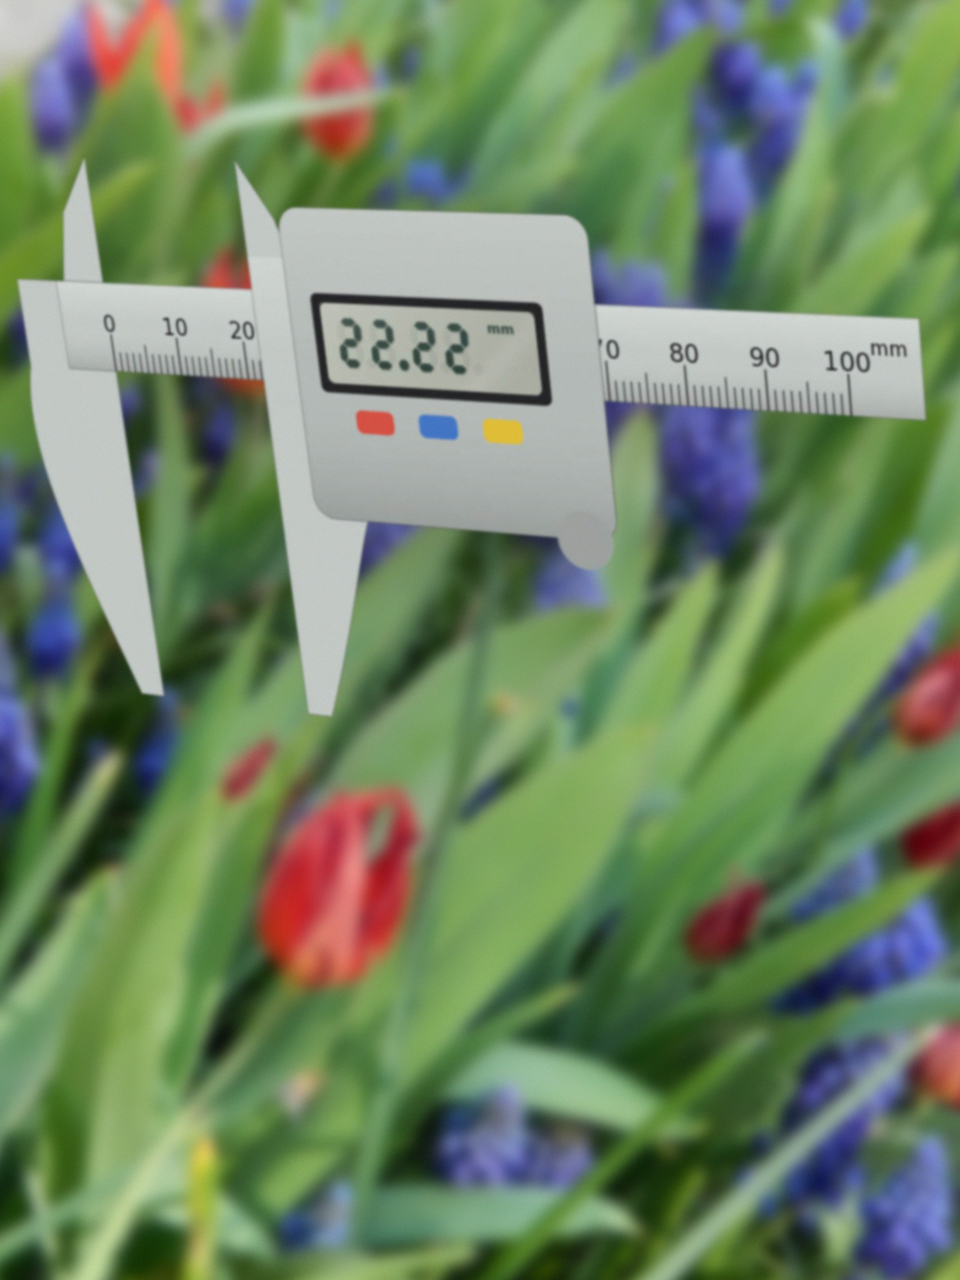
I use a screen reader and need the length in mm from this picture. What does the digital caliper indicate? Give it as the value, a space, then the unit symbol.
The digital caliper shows 22.22 mm
